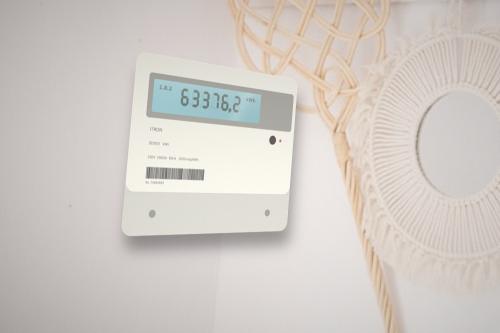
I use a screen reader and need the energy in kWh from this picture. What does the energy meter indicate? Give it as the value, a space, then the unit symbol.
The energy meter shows 63376.2 kWh
